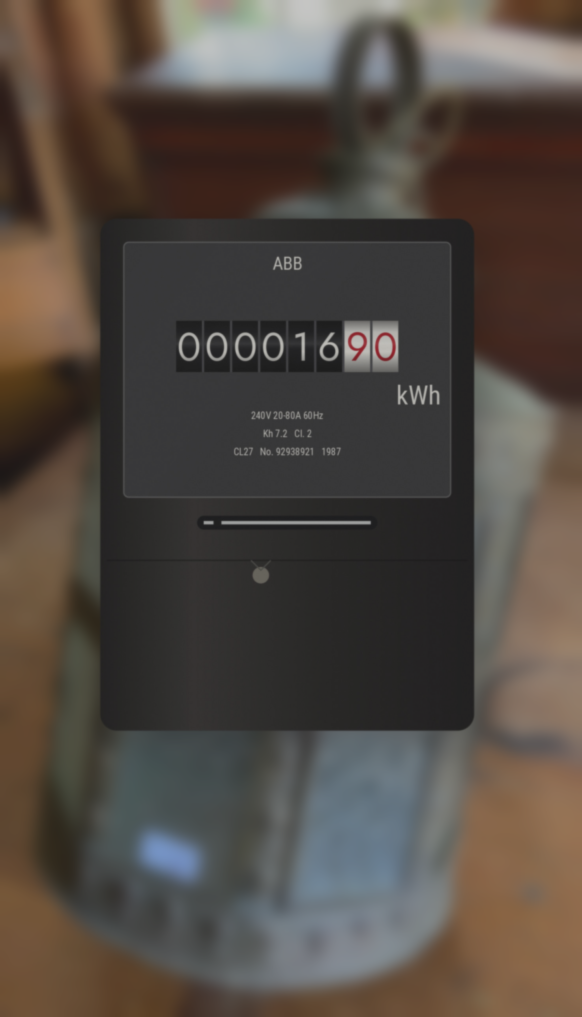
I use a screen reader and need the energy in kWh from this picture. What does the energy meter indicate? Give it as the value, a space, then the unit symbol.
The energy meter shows 16.90 kWh
